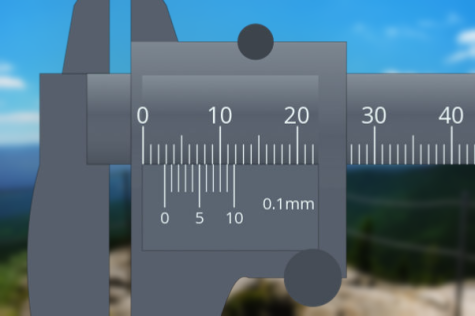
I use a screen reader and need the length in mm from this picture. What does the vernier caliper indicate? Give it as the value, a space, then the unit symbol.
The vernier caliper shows 2.8 mm
